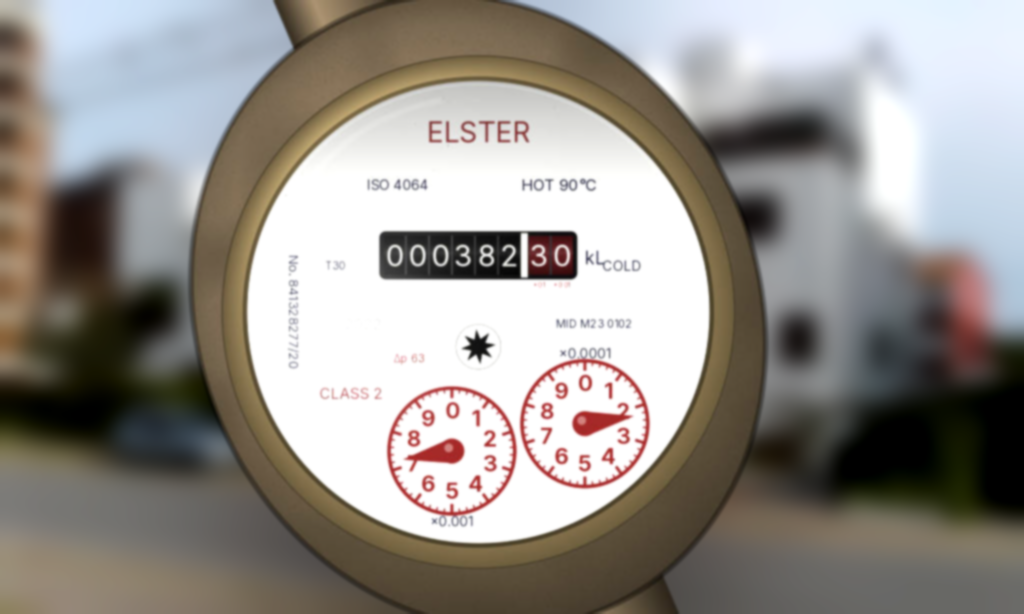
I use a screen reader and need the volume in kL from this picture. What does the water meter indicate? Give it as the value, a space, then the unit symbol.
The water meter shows 382.3072 kL
